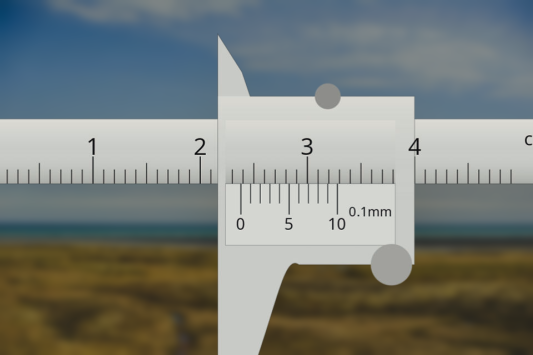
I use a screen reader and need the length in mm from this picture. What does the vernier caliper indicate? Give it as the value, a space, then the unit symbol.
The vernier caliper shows 23.8 mm
